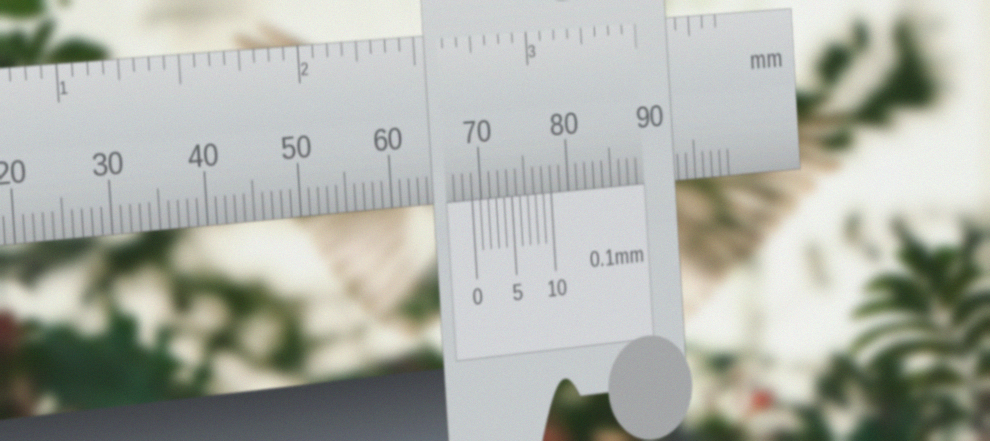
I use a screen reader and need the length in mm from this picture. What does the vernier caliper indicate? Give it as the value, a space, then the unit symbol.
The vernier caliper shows 69.0 mm
